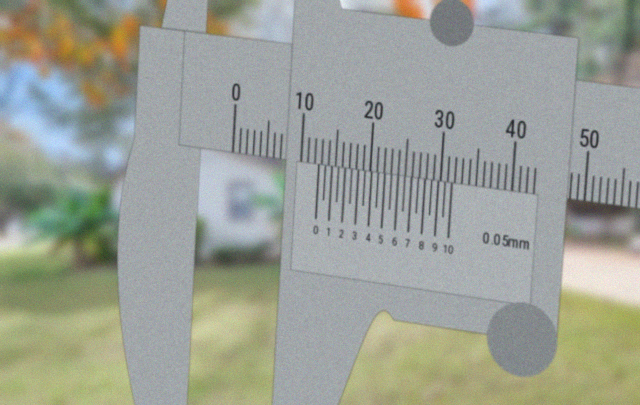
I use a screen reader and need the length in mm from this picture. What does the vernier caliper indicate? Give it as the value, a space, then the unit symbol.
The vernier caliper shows 12.6 mm
